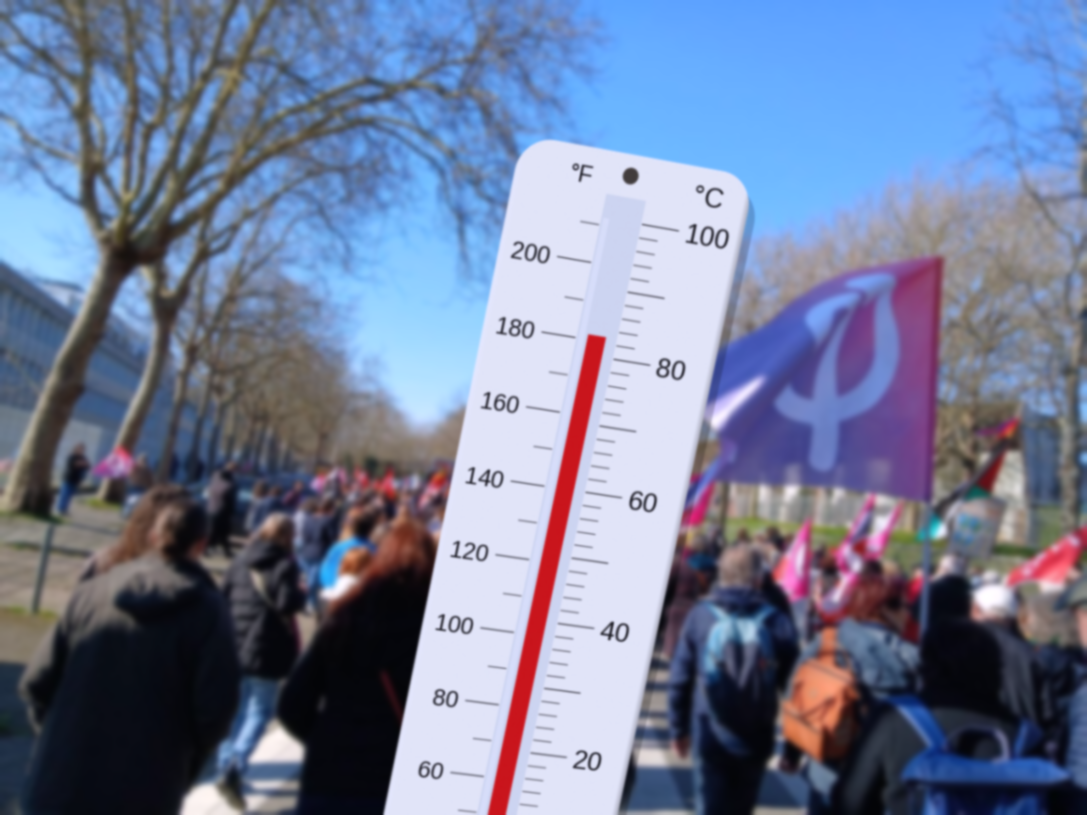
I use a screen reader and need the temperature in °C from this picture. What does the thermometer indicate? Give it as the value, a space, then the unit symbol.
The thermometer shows 83 °C
